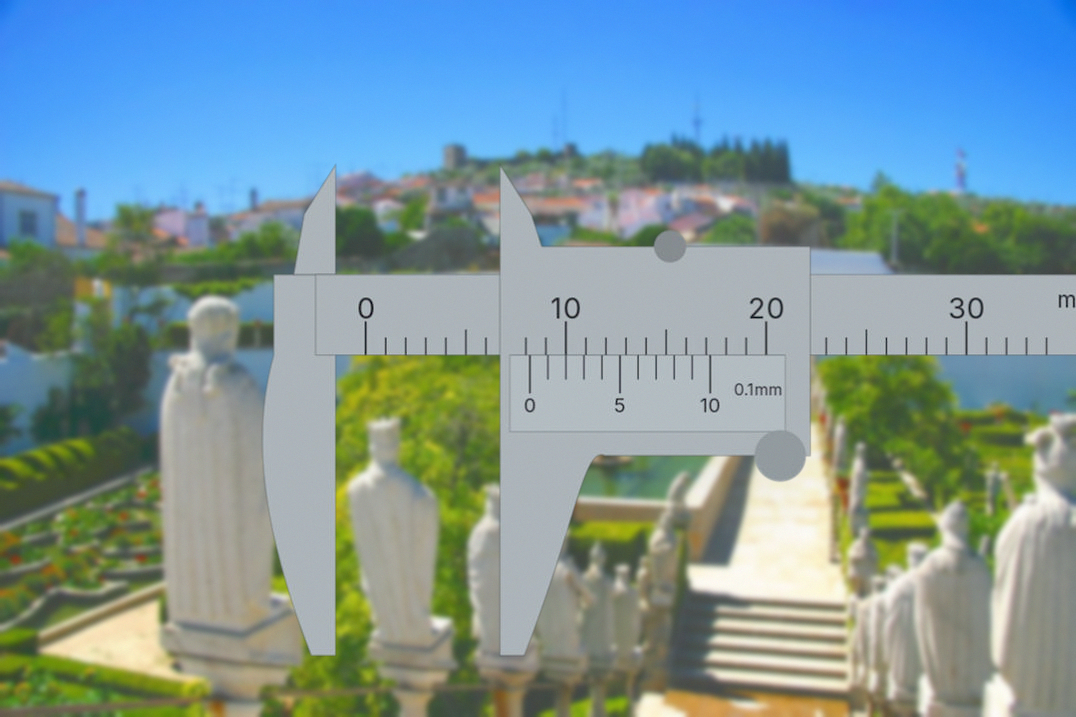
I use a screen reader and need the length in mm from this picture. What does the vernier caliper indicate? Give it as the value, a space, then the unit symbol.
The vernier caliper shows 8.2 mm
